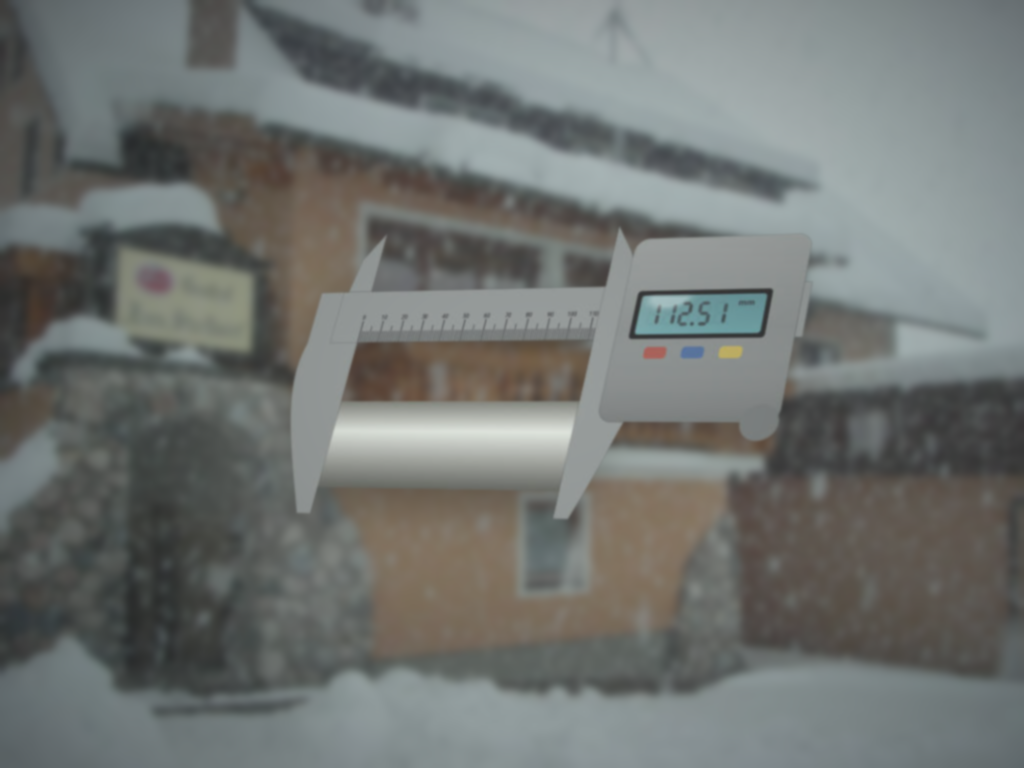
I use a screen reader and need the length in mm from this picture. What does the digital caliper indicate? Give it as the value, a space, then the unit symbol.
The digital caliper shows 112.51 mm
